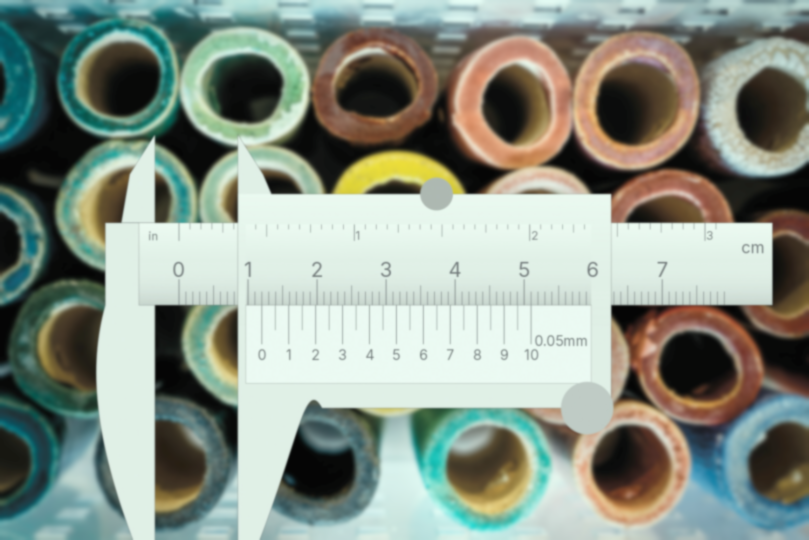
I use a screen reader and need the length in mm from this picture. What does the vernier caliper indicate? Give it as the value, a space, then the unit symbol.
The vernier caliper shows 12.0 mm
